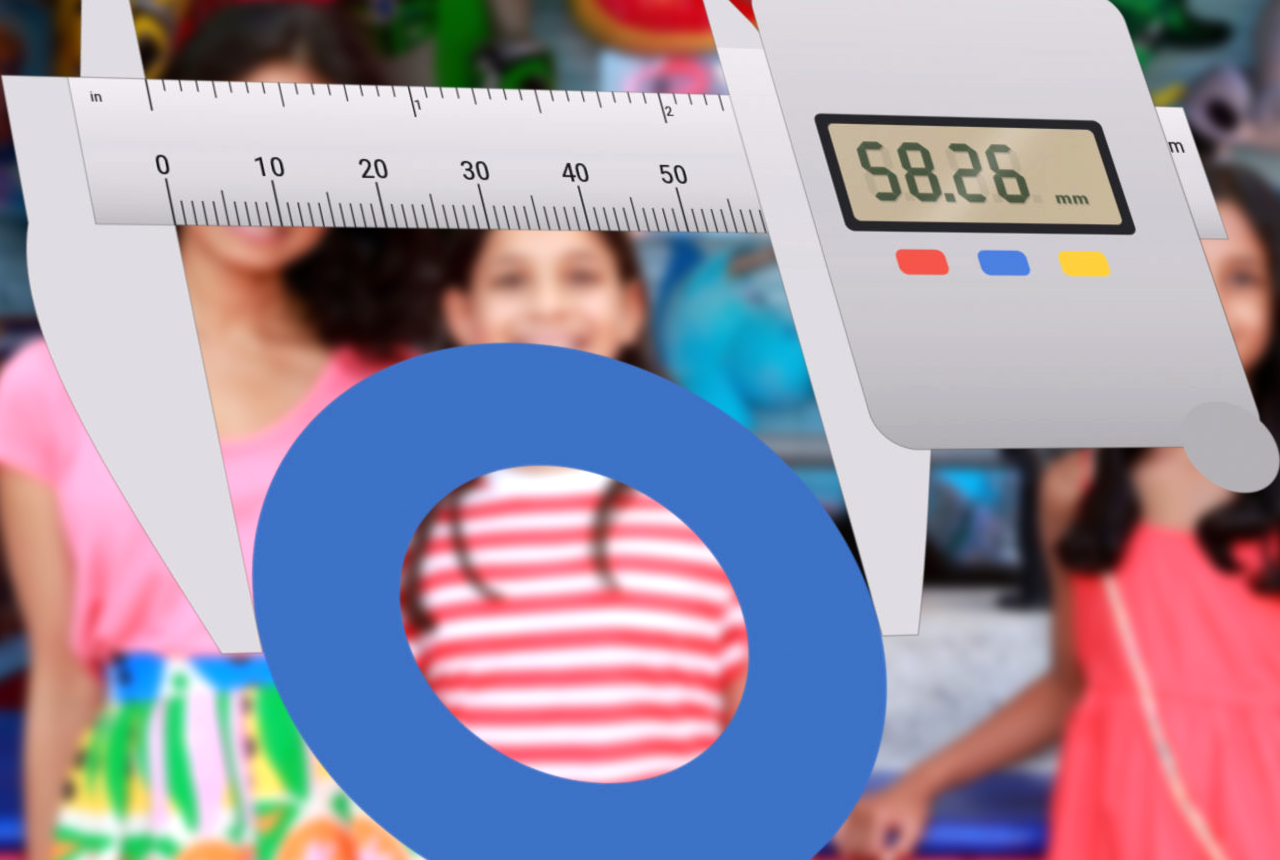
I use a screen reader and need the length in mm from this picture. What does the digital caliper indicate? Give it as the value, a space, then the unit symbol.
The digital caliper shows 58.26 mm
